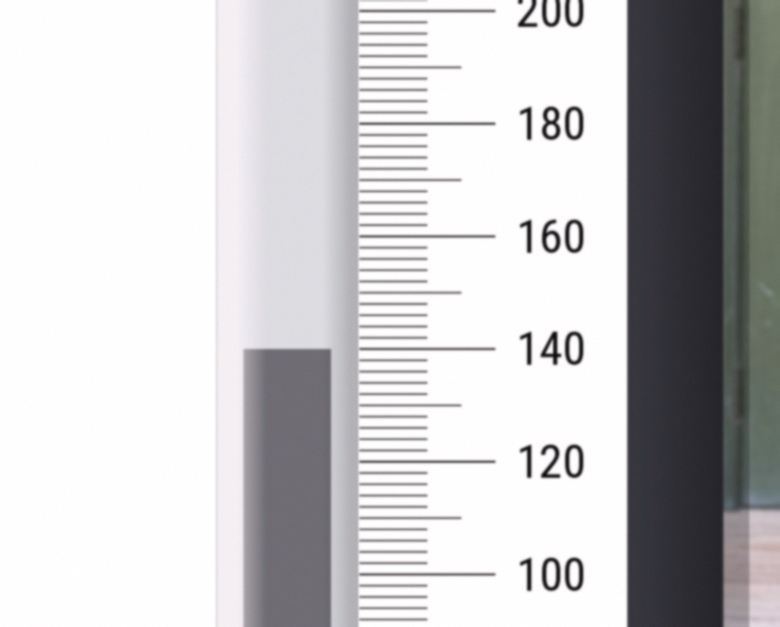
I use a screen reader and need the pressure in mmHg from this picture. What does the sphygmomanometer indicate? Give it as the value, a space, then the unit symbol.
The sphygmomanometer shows 140 mmHg
